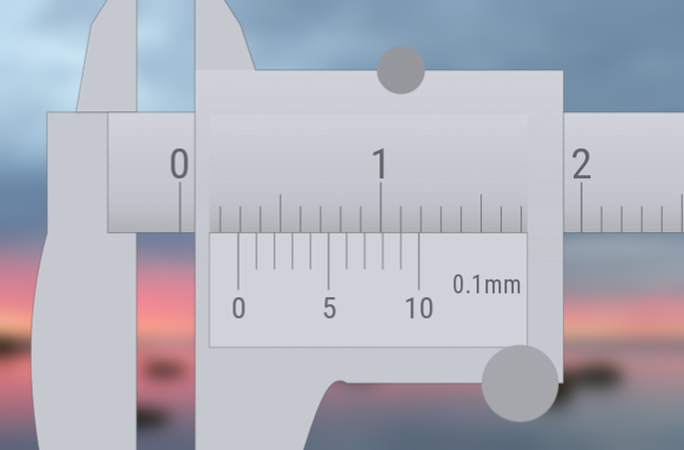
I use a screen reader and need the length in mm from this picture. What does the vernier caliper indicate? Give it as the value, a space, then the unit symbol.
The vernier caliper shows 2.9 mm
